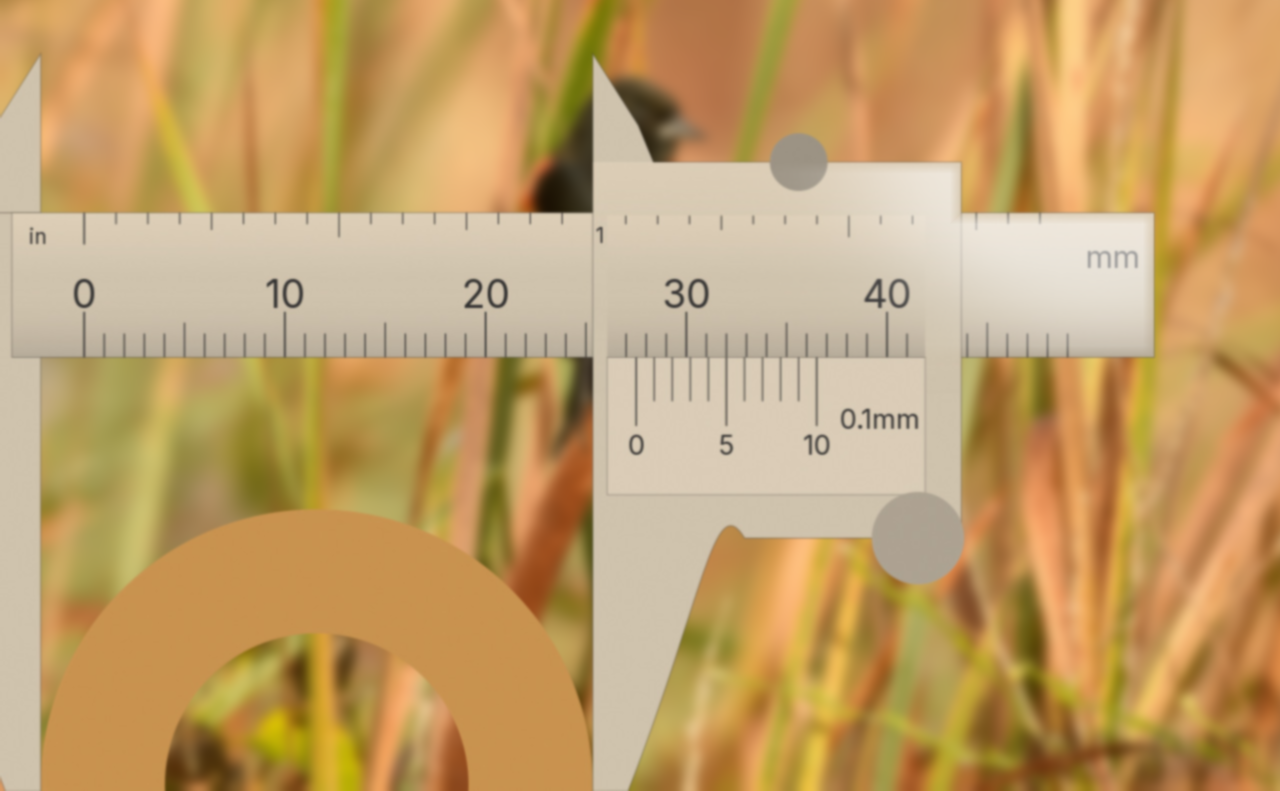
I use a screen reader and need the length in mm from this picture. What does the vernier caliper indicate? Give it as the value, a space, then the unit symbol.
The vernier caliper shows 27.5 mm
